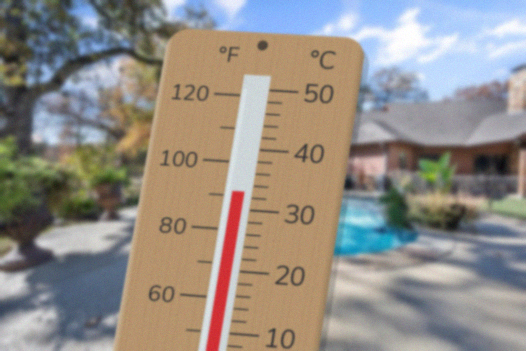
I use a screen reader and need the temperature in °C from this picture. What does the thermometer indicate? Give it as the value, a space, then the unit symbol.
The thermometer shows 33 °C
